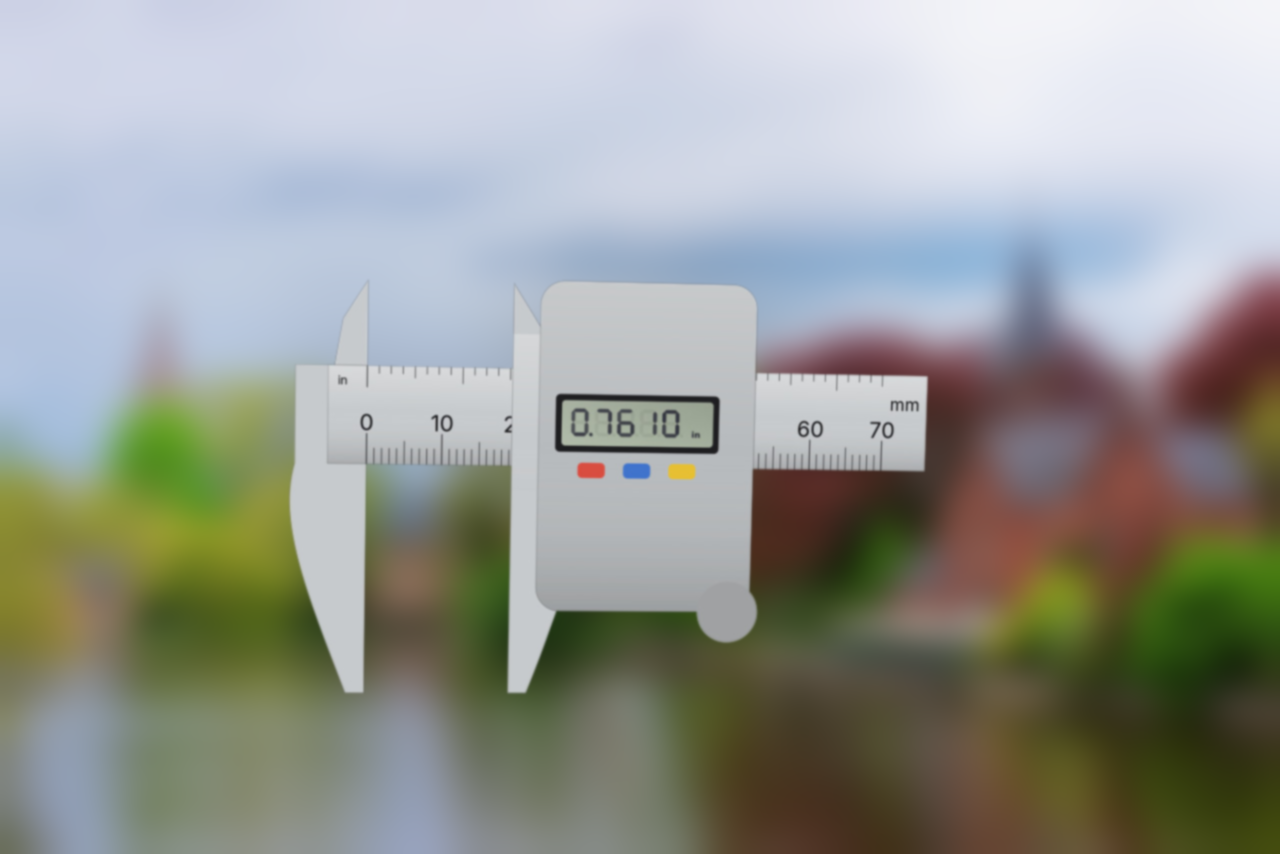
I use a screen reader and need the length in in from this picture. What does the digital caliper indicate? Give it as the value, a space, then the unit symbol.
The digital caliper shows 0.7610 in
